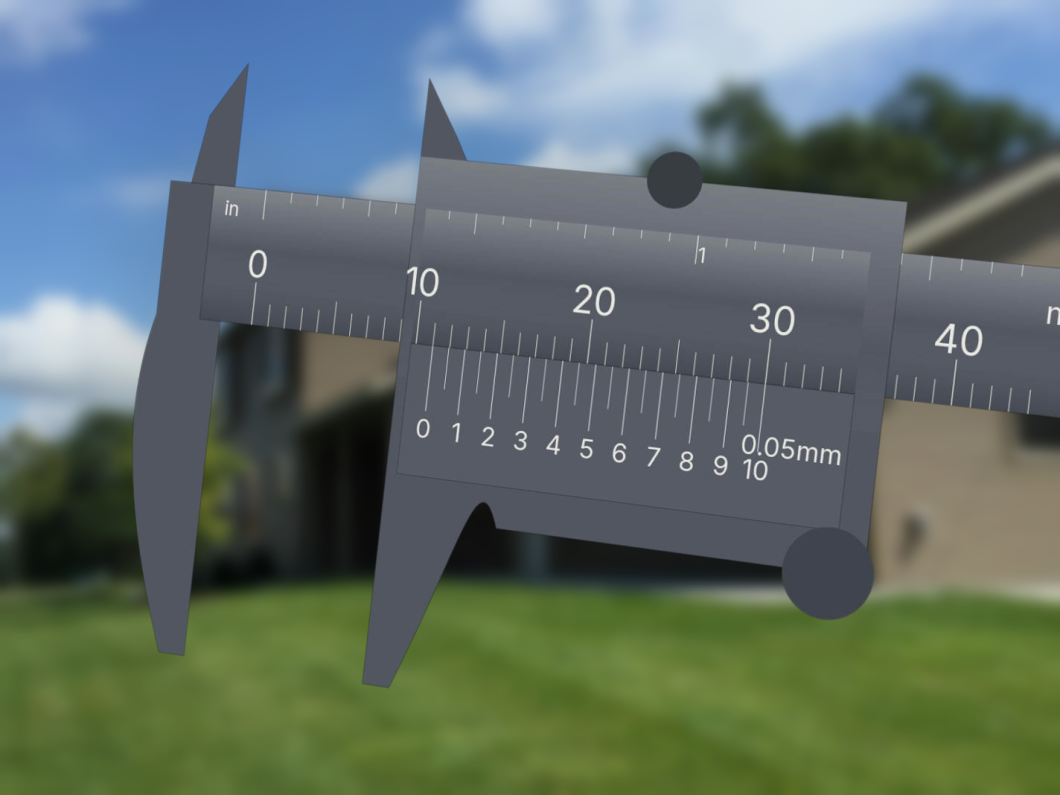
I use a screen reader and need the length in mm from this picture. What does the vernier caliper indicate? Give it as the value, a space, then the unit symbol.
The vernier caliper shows 11.0 mm
